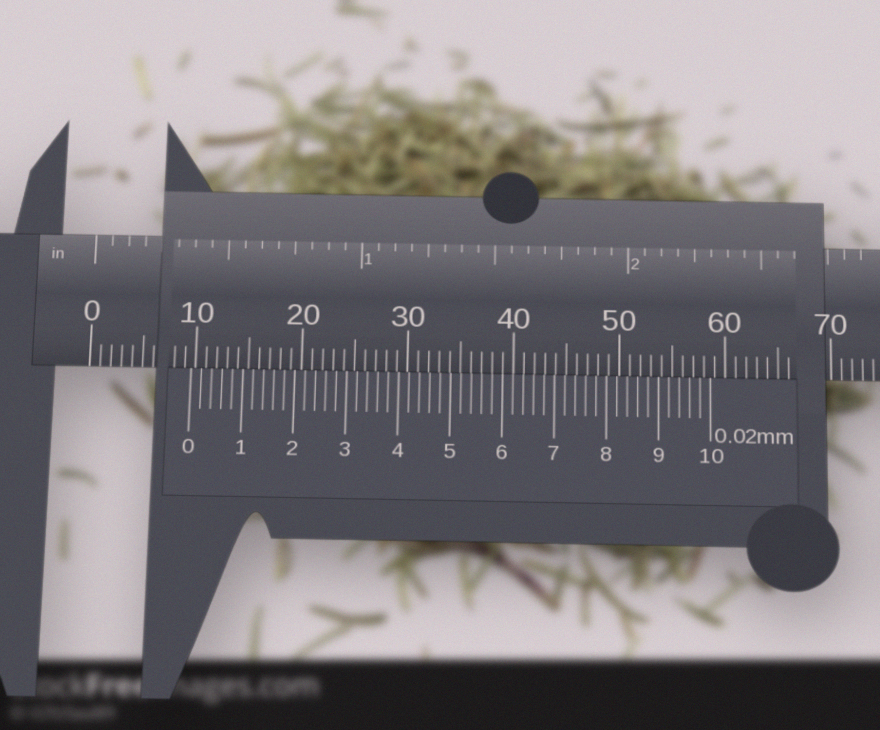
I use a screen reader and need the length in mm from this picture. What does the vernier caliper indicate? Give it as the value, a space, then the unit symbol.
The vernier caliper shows 9.6 mm
